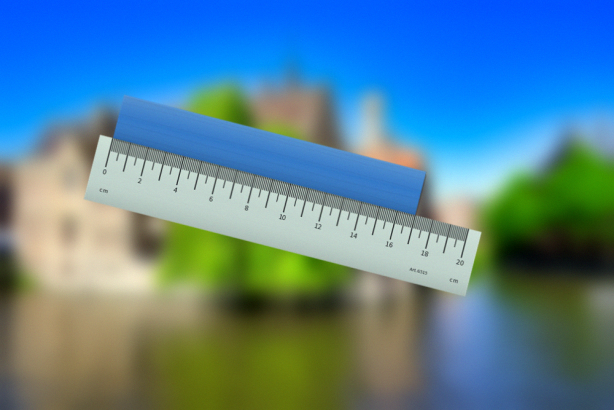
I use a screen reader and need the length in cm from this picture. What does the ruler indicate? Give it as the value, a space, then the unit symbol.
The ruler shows 17 cm
